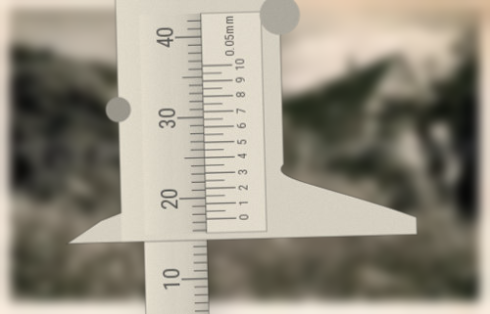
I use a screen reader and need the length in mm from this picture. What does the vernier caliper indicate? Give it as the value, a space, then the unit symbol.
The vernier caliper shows 17.4 mm
